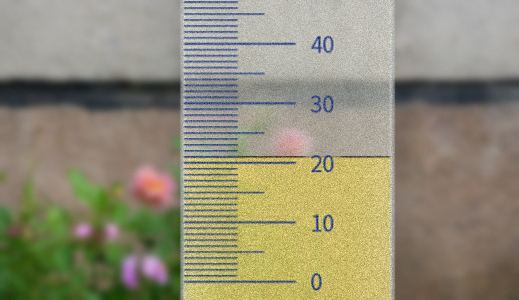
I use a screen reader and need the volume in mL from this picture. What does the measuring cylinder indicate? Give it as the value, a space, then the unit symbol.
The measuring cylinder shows 21 mL
